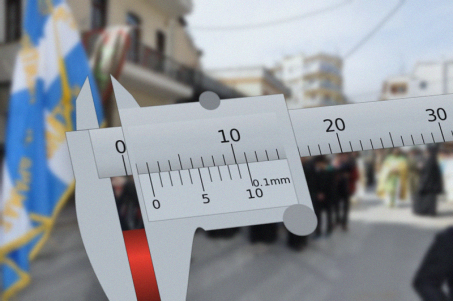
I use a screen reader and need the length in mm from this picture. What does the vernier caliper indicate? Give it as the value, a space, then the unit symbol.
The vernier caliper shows 2.0 mm
